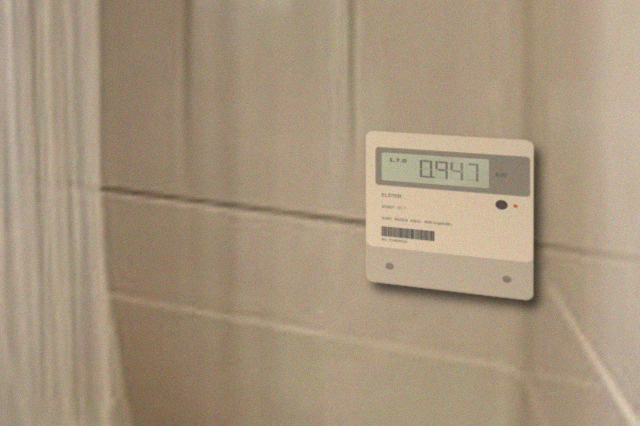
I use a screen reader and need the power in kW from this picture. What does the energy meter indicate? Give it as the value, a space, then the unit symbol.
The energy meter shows 0.947 kW
